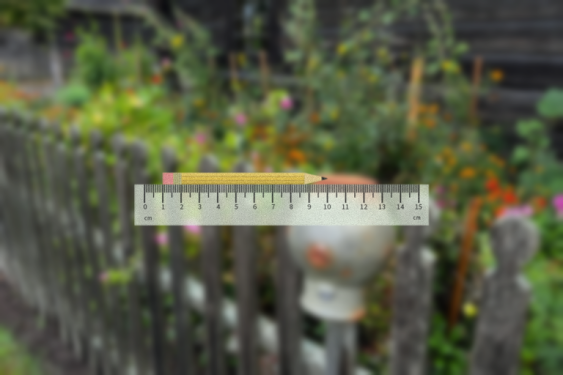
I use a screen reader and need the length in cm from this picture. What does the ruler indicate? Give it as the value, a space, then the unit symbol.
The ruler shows 9 cm
